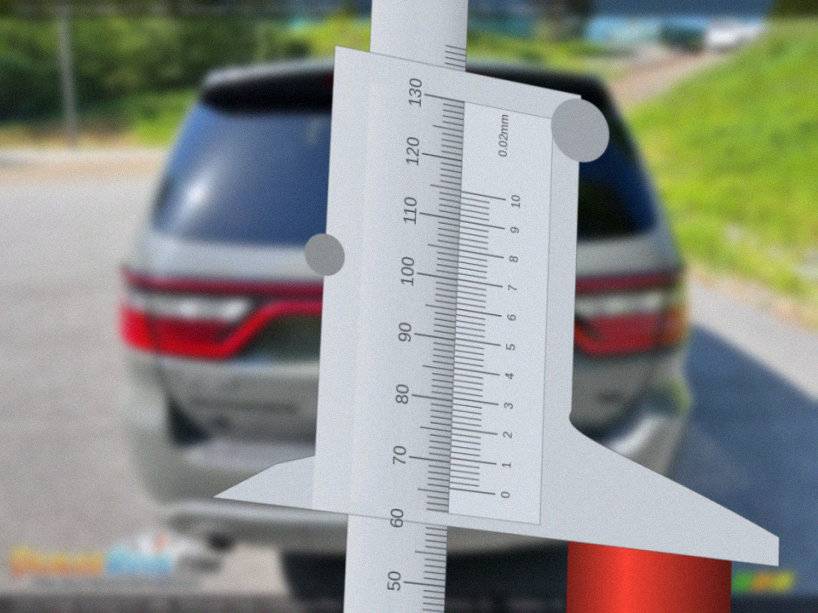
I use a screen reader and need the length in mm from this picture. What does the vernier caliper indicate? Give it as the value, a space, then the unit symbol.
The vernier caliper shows 65.8 mm
